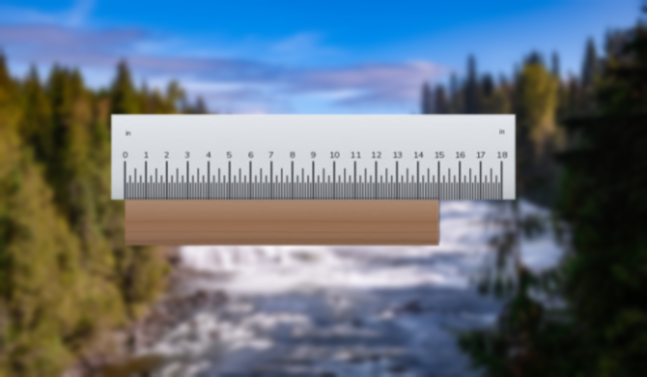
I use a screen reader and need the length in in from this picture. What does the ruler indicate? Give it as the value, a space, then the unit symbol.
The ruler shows 15 in
